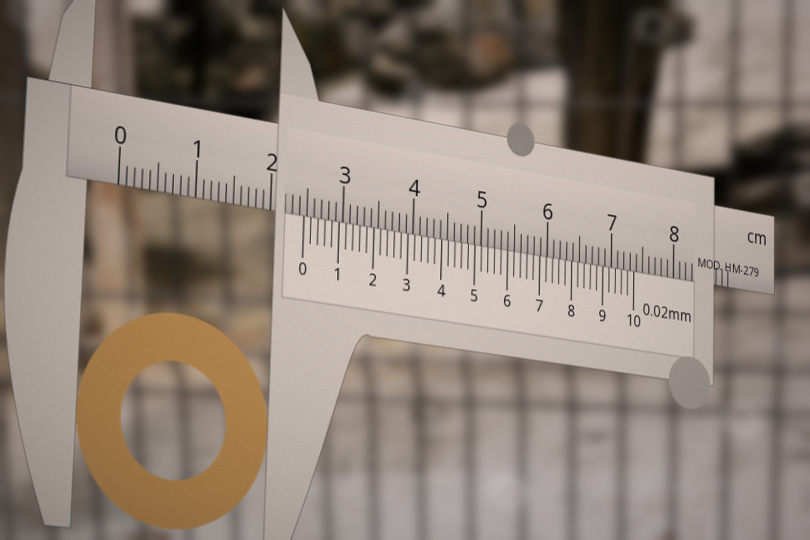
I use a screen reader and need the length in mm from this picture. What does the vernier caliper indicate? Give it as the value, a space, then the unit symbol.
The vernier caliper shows 24.6 mm
